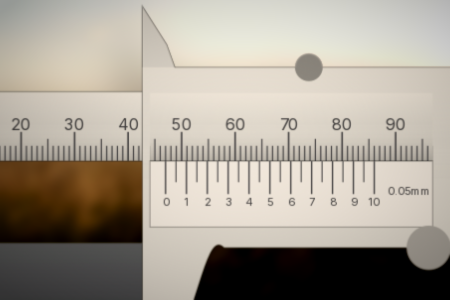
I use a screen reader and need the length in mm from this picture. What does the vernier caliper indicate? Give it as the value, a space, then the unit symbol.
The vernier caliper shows 47.0 mm
